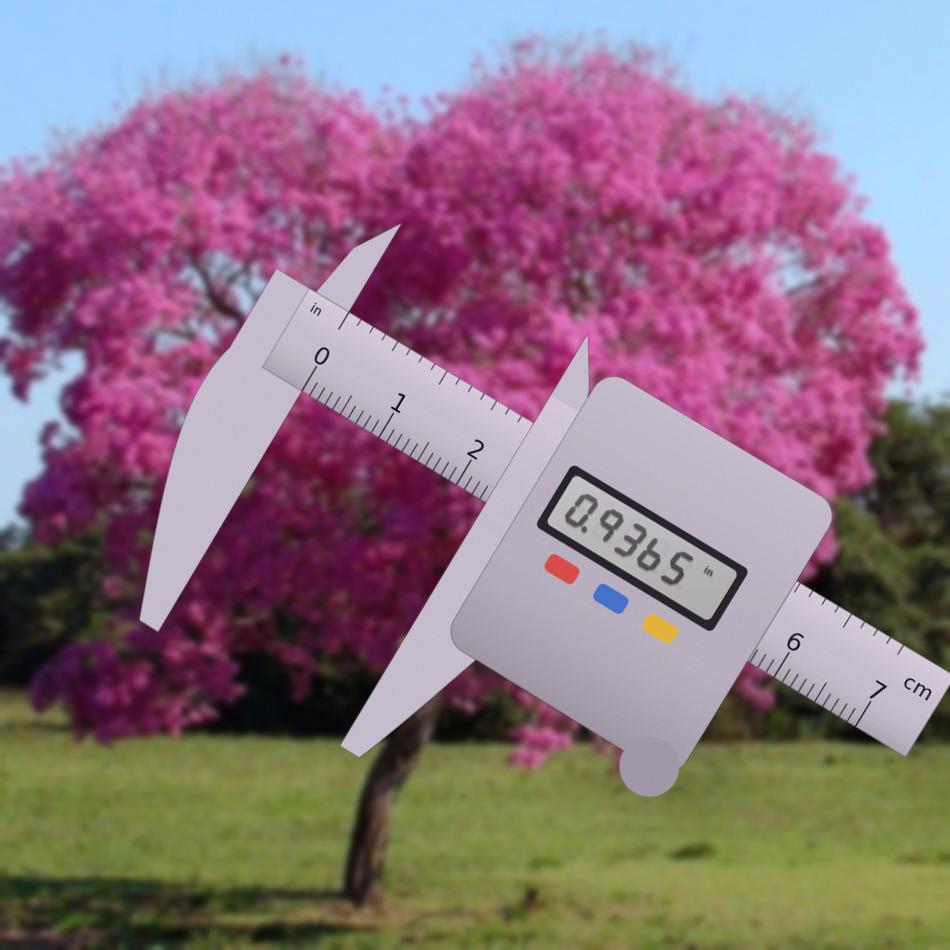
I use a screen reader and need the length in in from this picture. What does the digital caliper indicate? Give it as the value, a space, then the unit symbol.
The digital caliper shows 0.9365 in
